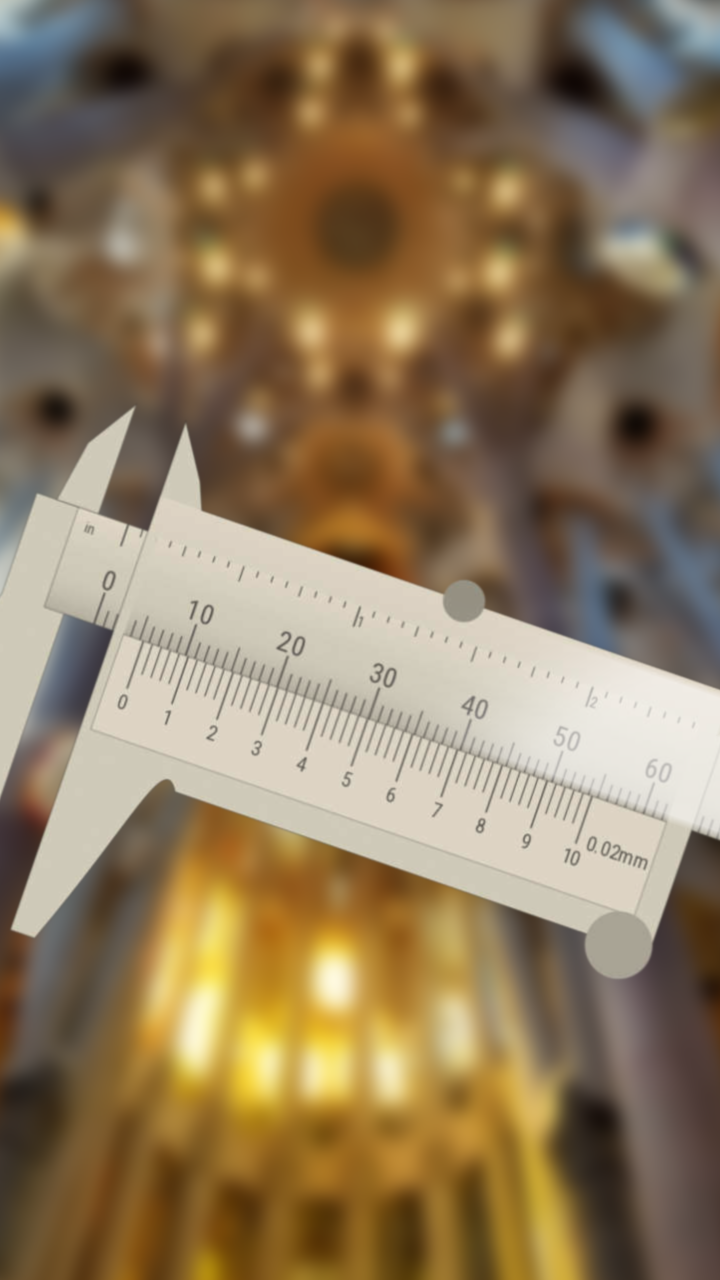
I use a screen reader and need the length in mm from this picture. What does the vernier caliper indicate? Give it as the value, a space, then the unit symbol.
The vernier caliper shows 5.4 mm
